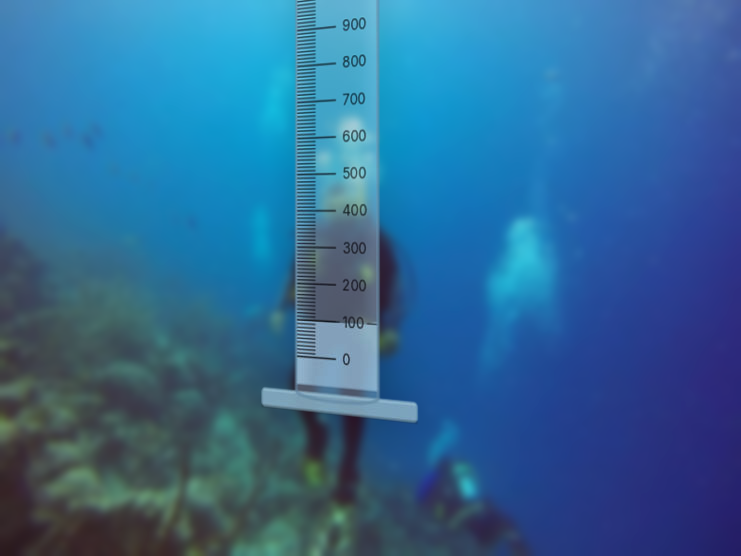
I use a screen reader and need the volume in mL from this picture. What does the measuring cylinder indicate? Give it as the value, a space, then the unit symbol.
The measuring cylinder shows 100 mL
